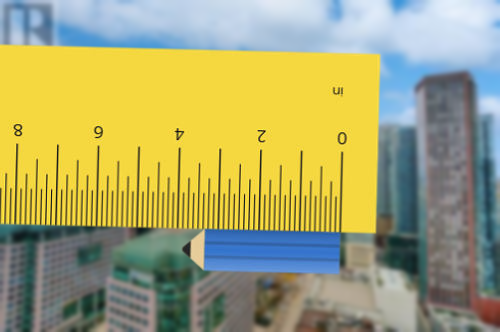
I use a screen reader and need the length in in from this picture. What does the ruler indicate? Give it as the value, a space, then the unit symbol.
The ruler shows 3.875 in
